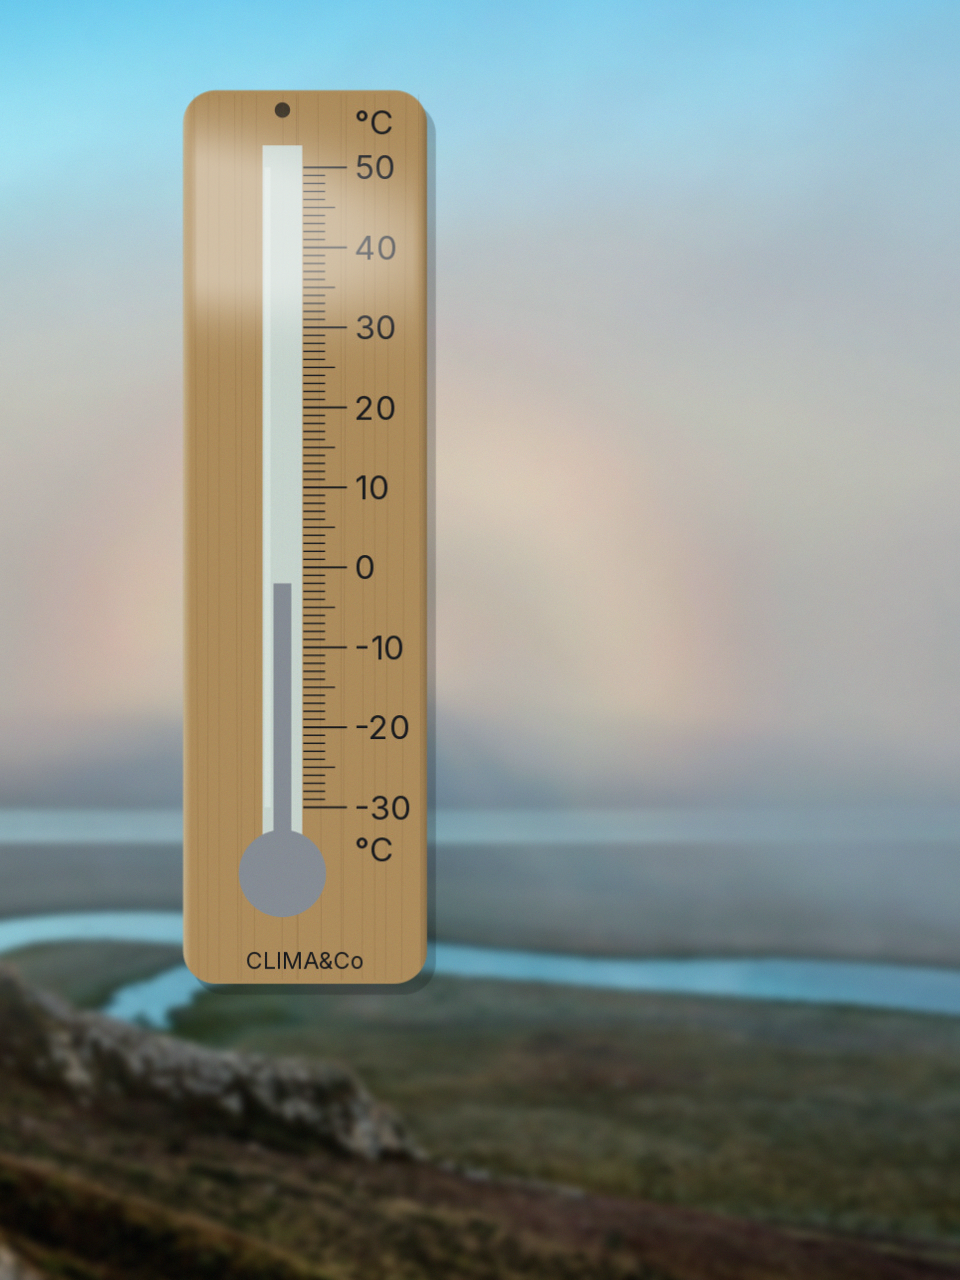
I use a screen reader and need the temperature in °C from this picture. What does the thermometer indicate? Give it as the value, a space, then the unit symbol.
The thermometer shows -2 °C
